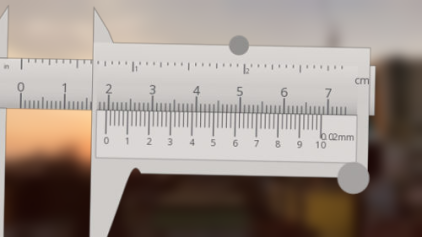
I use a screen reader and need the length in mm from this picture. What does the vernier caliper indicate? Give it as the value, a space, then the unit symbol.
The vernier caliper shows 19.5 mm
